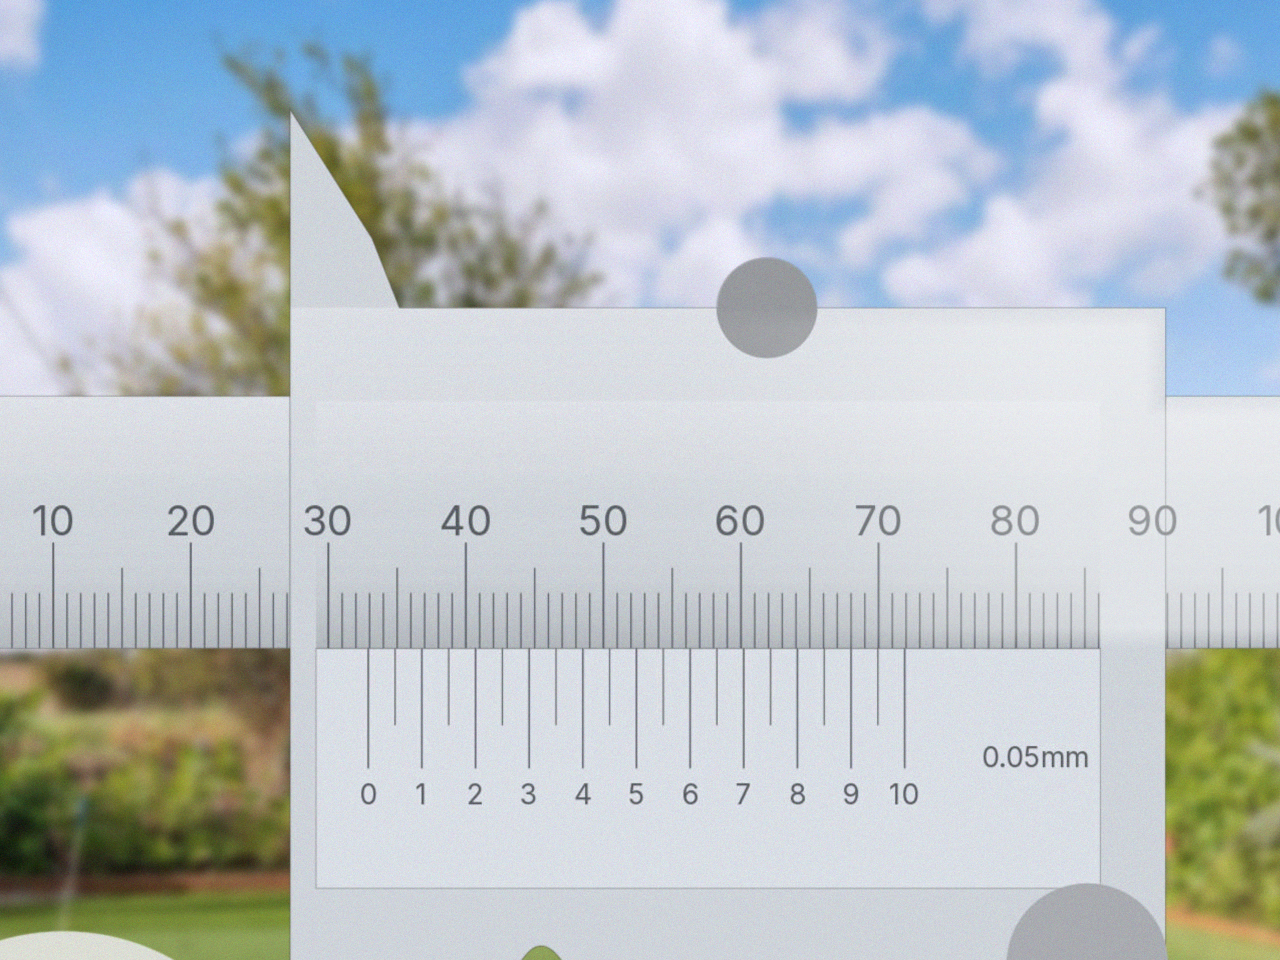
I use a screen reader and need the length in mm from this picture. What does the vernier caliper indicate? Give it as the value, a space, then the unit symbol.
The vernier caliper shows 32.9 mm
